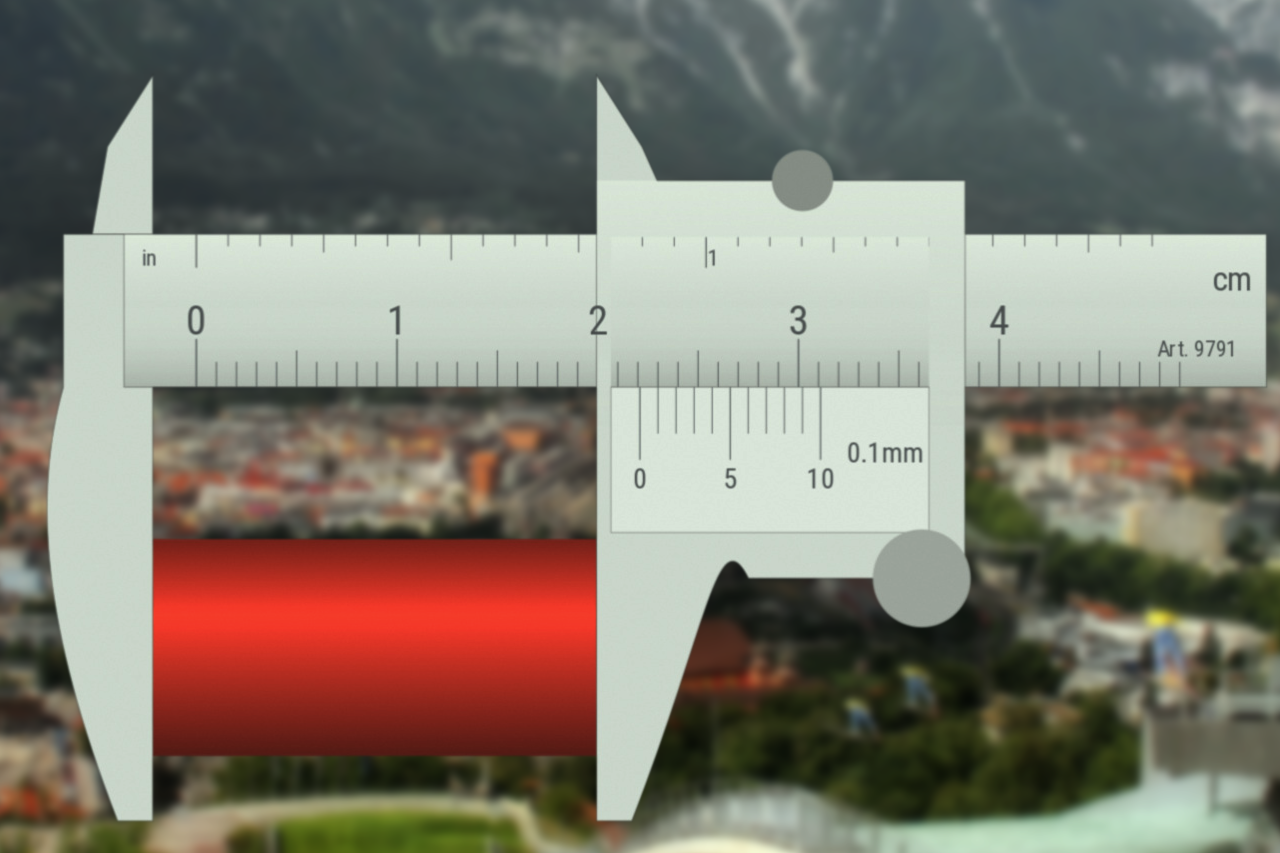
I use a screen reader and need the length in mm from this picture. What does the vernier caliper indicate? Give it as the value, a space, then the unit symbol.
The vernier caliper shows 22.1 mm
